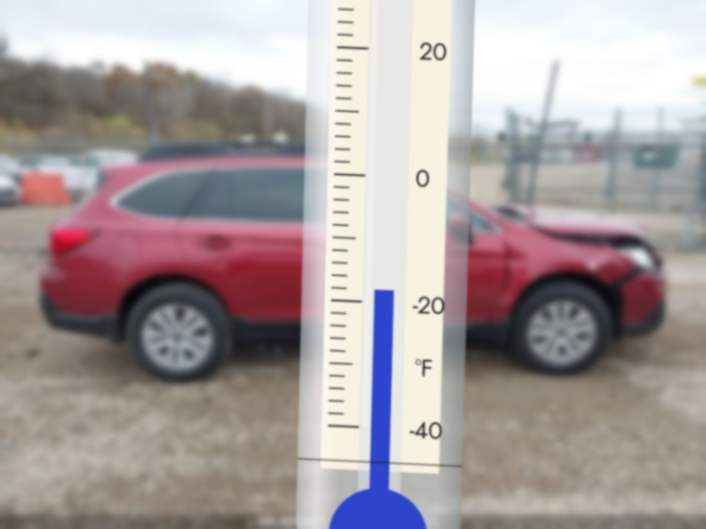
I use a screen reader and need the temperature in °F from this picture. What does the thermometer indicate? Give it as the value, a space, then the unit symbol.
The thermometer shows -18 °F
